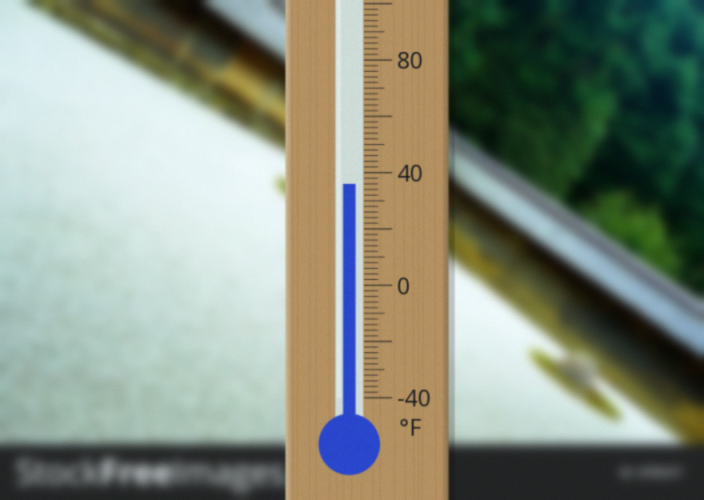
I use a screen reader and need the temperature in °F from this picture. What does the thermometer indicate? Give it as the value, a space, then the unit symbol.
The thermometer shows 36 °F
